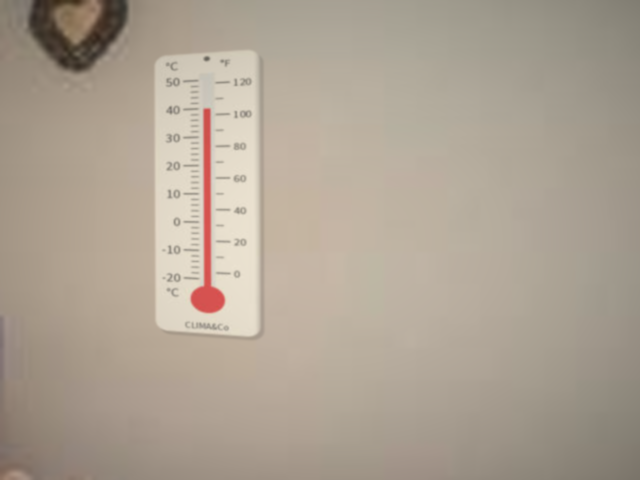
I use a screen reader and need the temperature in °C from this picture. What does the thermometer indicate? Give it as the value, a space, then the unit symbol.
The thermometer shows 40 °C
